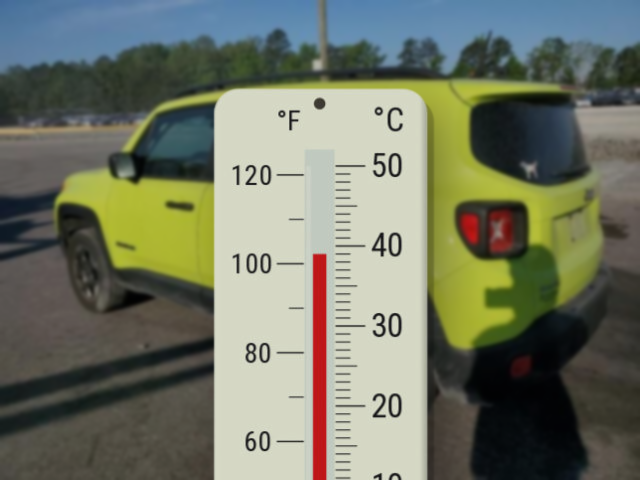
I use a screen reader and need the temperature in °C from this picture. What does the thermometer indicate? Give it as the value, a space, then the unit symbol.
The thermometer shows 39 °C
